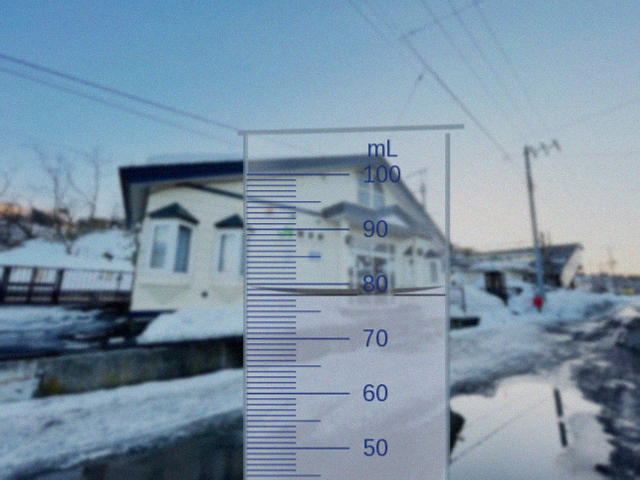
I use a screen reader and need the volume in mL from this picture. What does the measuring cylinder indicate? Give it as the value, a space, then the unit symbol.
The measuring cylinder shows 78 mL
